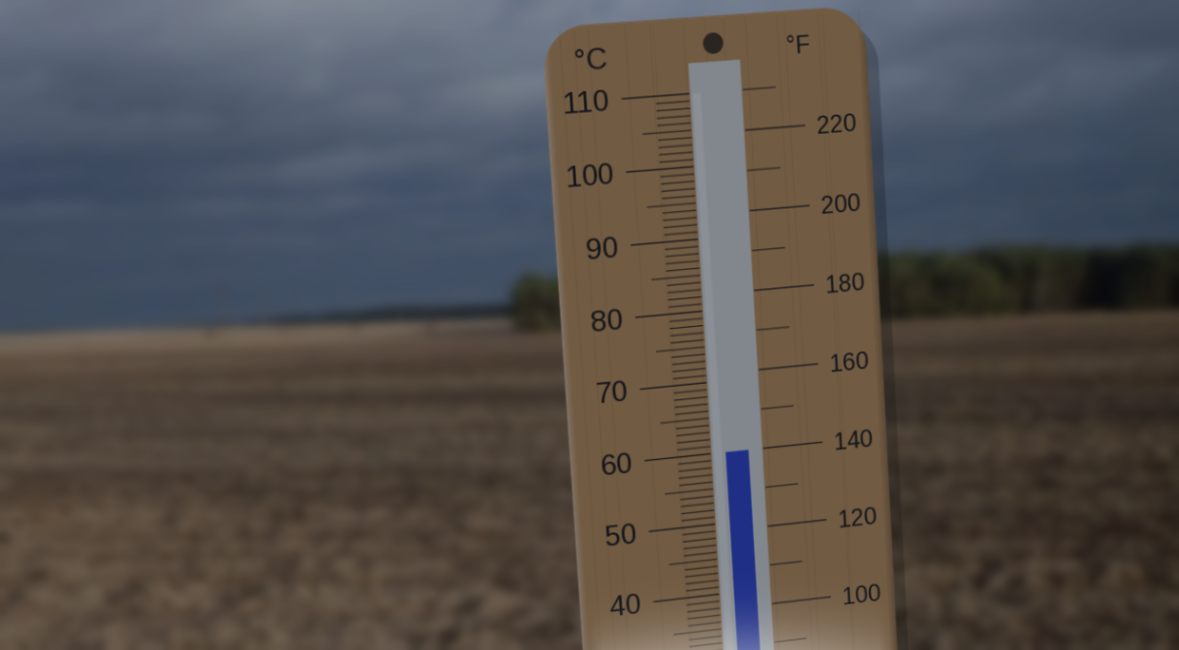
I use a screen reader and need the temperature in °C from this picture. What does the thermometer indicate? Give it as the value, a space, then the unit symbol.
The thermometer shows 60 °C
